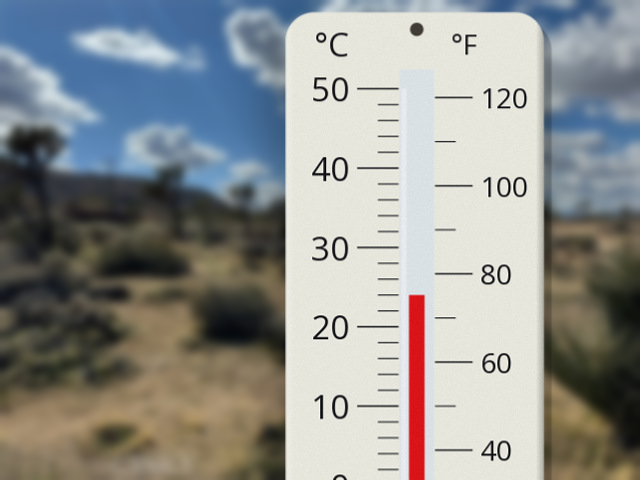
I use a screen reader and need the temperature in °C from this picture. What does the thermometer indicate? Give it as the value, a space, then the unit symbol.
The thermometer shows 24 °C
